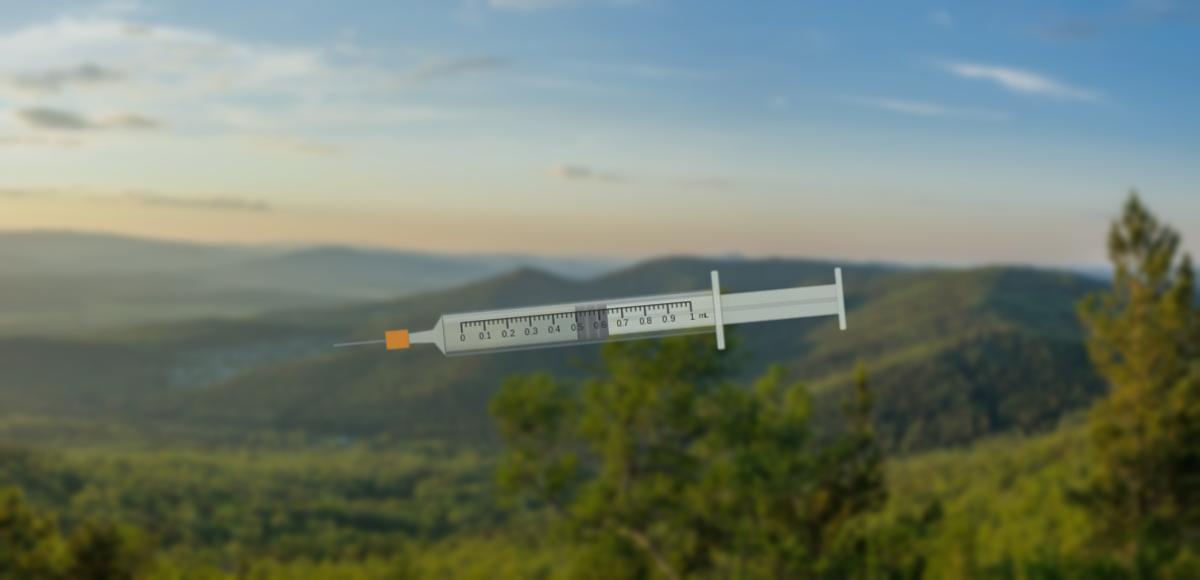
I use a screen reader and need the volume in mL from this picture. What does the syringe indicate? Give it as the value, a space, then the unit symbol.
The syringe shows 0.5 mL
